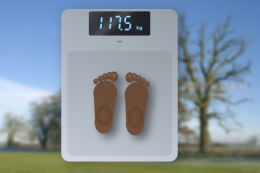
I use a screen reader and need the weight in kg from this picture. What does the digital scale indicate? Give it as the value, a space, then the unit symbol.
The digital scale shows 117.5 kg
